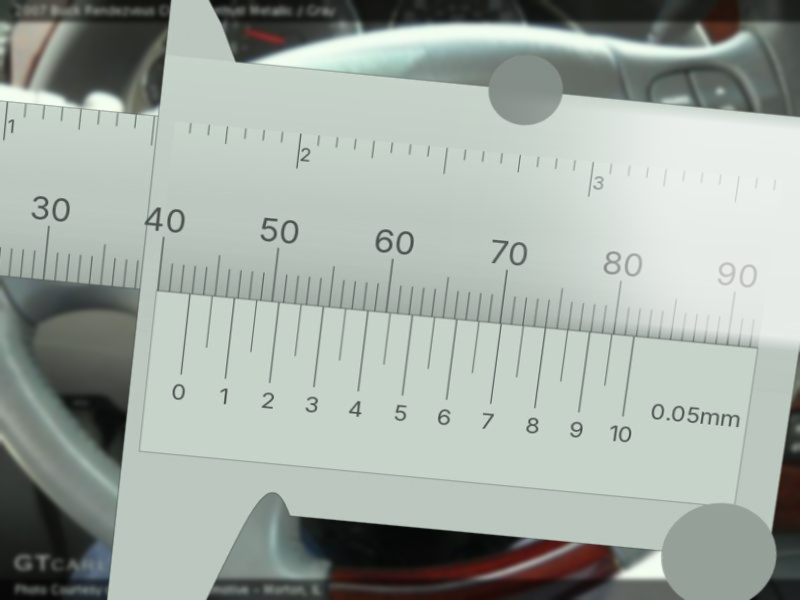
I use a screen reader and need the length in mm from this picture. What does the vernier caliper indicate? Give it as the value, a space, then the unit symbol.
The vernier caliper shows 42.8 mm
